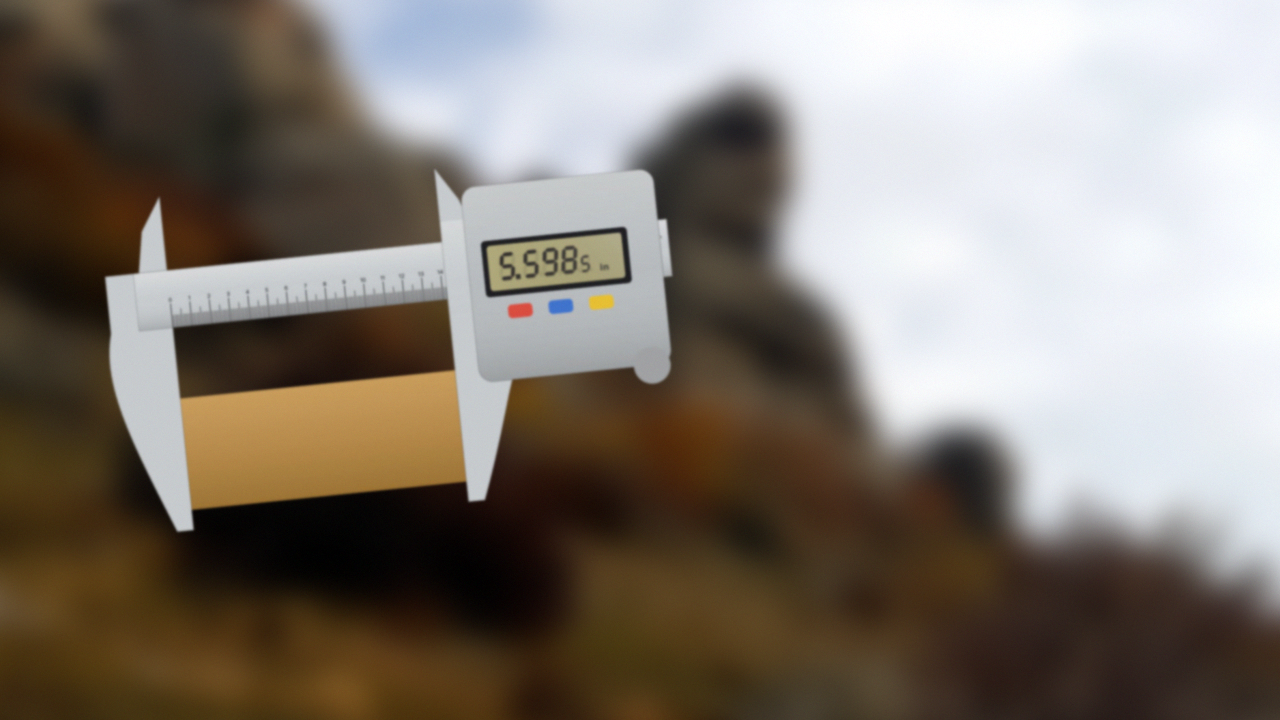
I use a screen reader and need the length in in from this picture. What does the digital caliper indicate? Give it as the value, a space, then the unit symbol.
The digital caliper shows 5.5985 in
